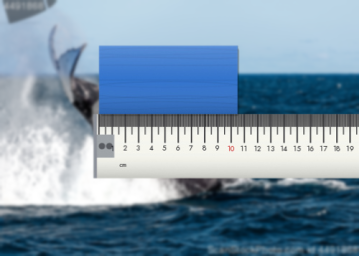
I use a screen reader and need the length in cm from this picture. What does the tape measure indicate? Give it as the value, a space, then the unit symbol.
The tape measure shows 10.5 cm
